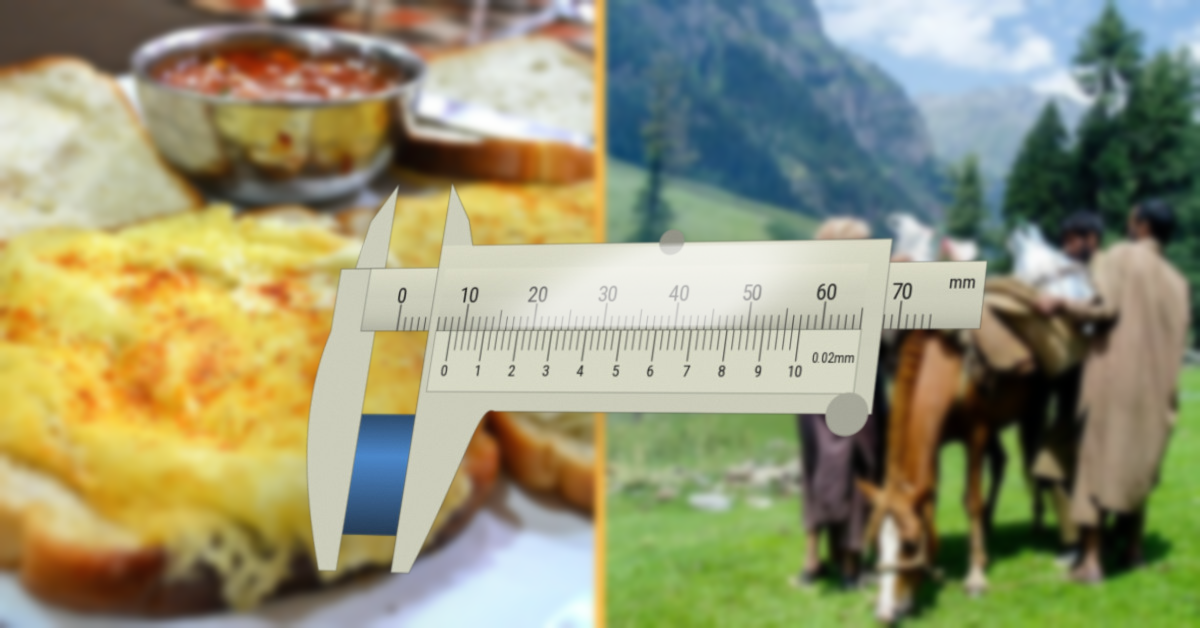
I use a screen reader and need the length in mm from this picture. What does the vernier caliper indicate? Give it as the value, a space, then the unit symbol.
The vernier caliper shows 8.0 mm
